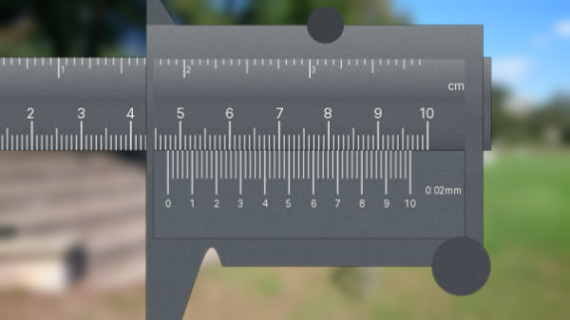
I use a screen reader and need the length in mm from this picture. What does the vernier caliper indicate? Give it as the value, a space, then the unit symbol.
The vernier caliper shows 47.5 mm
